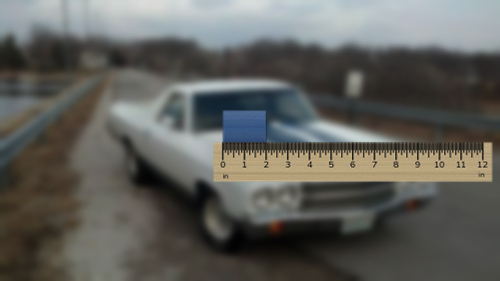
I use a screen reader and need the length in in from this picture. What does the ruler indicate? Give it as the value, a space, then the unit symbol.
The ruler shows 2 in
